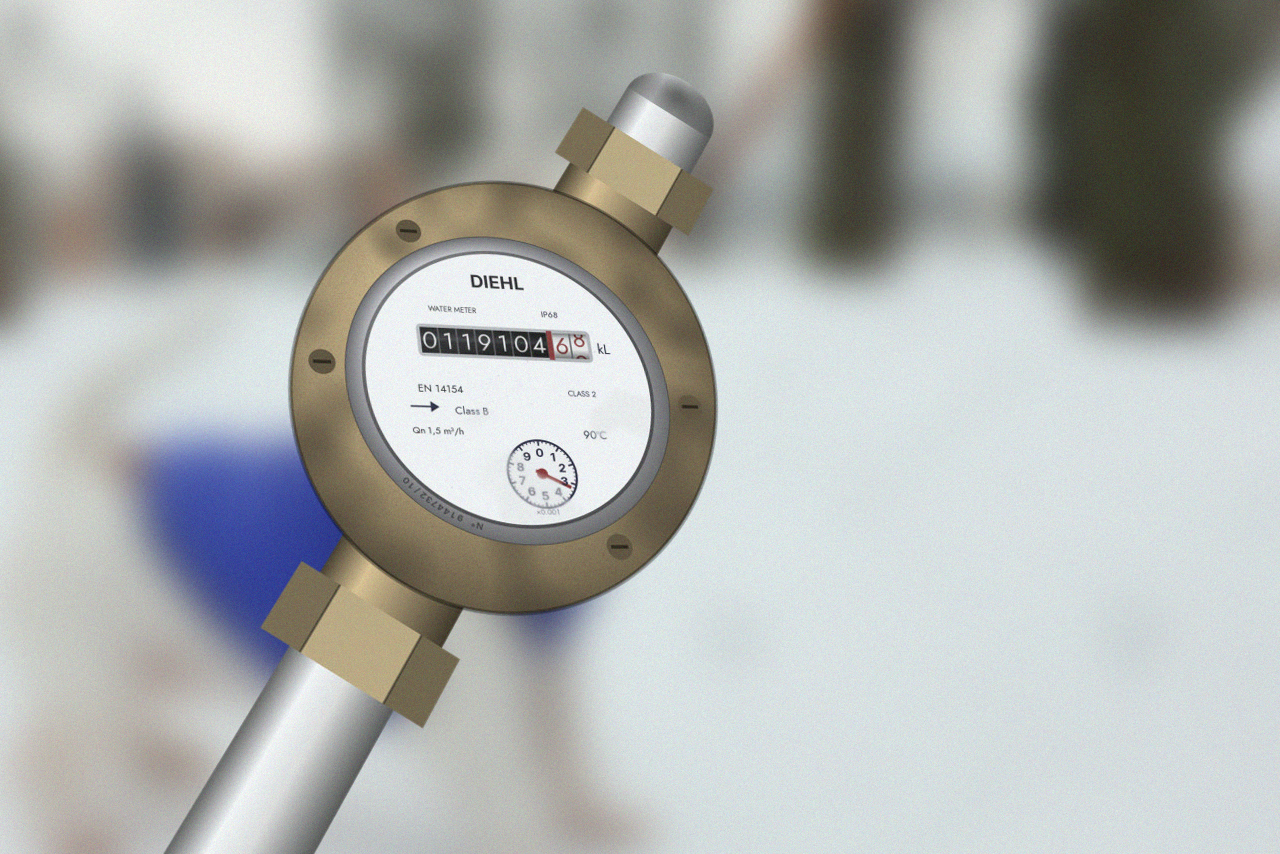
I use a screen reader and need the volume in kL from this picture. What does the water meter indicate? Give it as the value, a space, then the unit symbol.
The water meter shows 119104.683 kL
